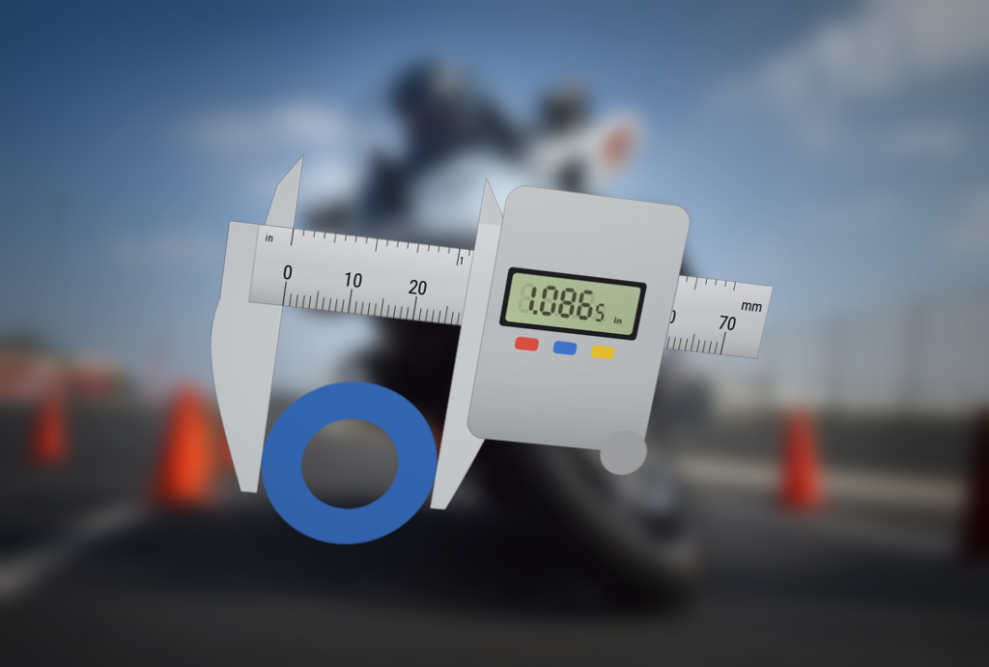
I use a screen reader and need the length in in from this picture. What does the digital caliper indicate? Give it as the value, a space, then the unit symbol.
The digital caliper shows 1.0865 in
